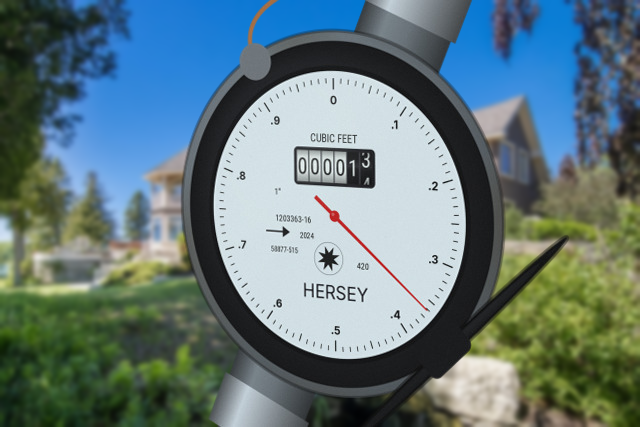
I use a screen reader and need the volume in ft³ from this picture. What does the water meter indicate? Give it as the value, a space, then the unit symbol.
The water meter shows 13.36 ft³
